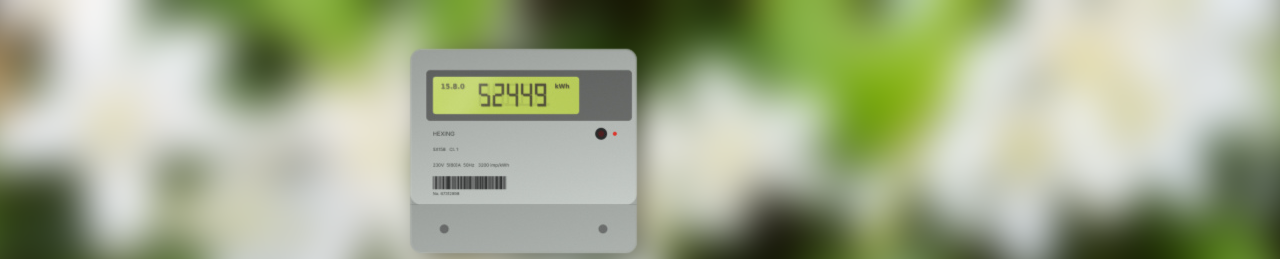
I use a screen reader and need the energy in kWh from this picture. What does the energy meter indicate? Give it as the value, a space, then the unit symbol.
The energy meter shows 52449 kWh
